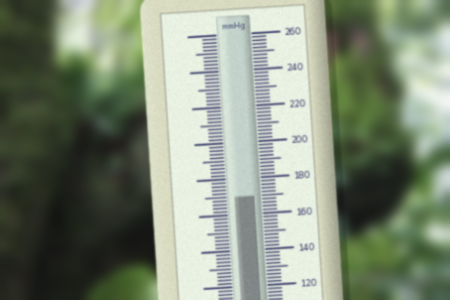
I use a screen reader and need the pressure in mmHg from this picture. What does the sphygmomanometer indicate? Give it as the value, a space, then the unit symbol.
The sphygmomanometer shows 170 mmHg
